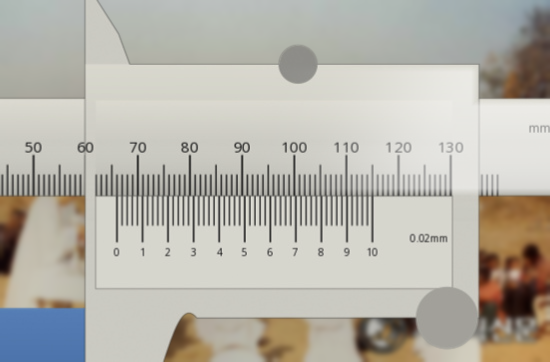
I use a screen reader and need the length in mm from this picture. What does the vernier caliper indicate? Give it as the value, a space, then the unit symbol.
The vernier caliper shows 66.0 mm
